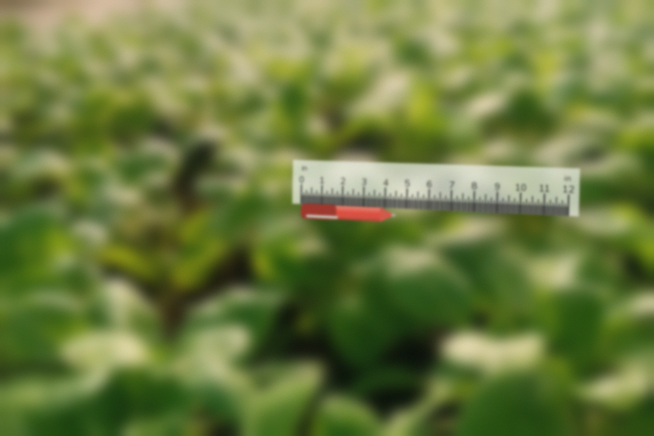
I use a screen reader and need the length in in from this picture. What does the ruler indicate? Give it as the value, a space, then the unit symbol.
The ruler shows 4.5 in
